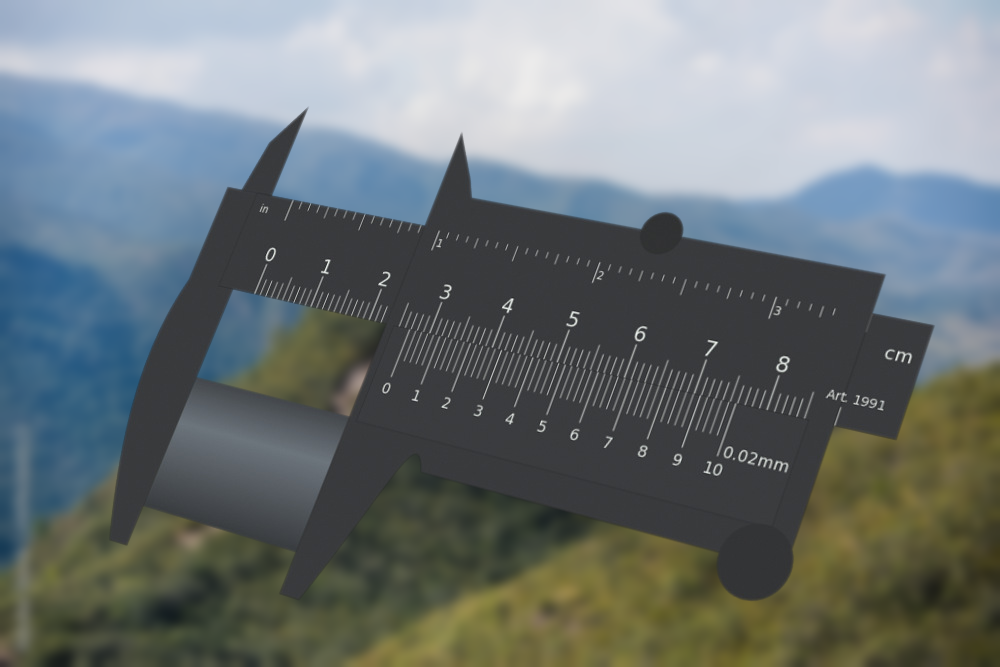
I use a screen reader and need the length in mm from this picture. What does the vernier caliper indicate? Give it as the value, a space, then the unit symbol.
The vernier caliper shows 26.8 mm
